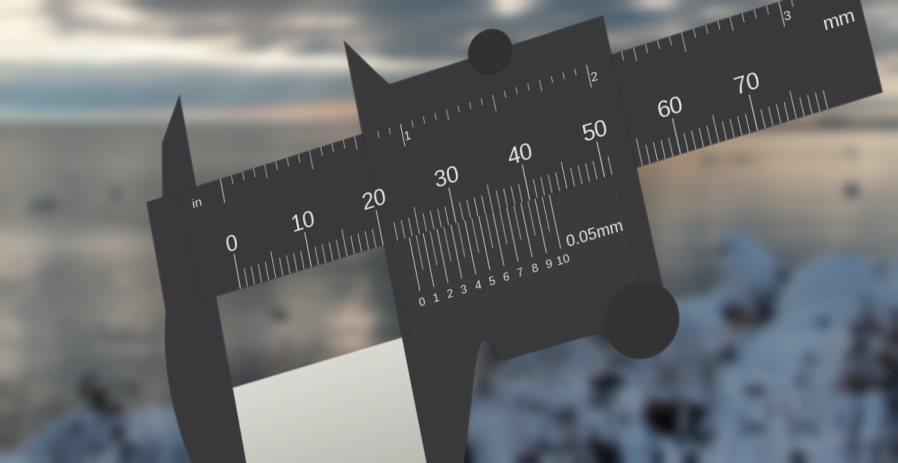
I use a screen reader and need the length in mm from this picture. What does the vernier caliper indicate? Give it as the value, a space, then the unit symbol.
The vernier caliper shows 23.6 mm
